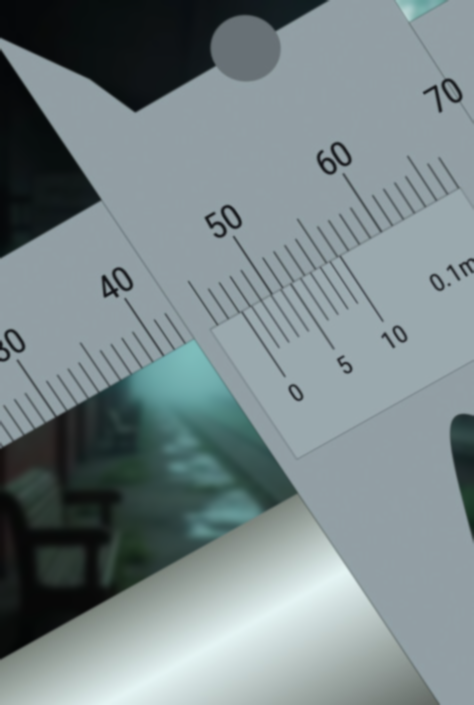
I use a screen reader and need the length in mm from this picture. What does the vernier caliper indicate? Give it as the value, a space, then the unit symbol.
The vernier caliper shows 47.2 mm
